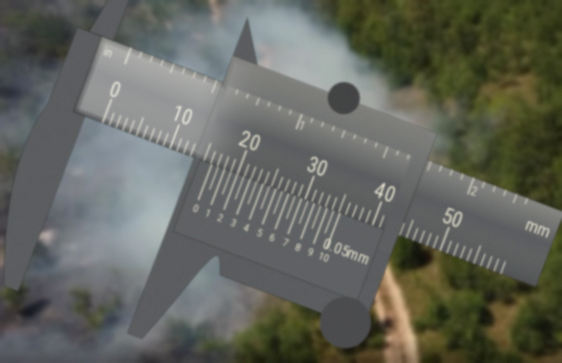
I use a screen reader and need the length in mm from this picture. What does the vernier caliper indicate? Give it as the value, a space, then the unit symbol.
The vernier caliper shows 16.2 mm
